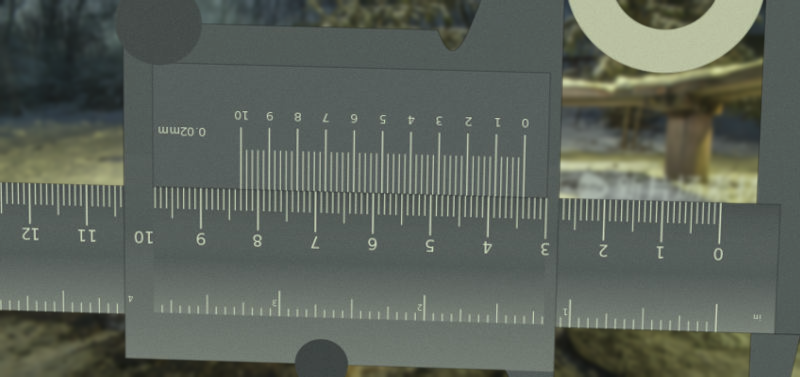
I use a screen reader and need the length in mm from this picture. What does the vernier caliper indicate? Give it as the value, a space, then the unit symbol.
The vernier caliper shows 34.0 mm
